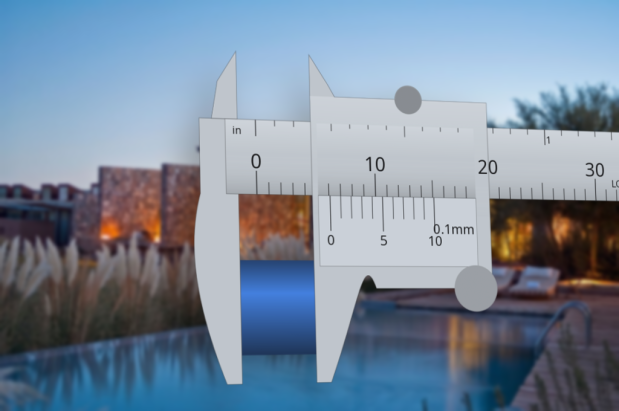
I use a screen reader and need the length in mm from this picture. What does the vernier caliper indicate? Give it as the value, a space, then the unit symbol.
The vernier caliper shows 6.1 mm
